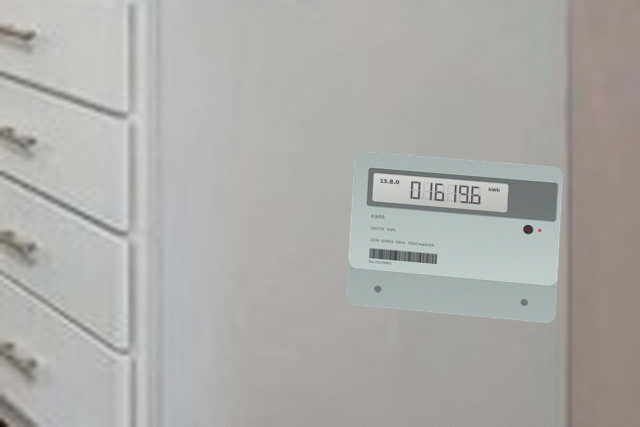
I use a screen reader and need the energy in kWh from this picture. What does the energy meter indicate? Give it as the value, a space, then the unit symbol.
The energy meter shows 1619.6 kWh
